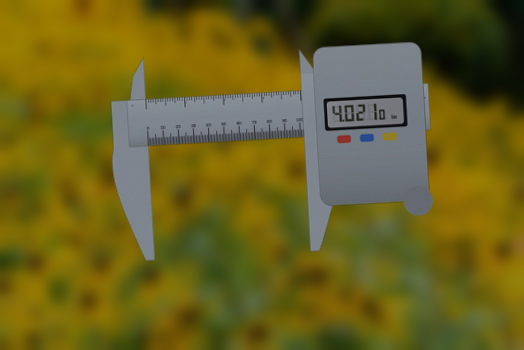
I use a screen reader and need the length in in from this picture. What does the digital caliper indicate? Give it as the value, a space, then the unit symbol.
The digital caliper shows 4.0210 in
